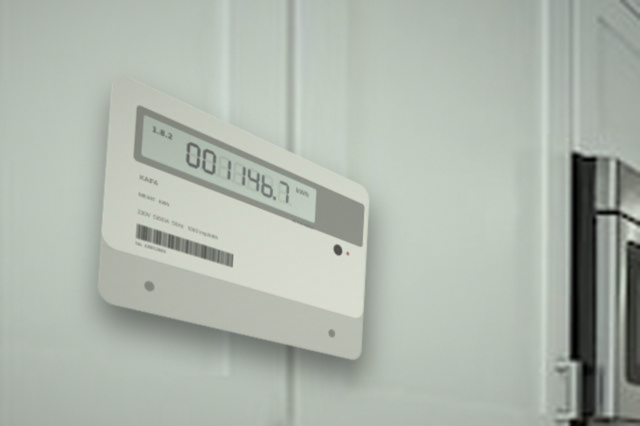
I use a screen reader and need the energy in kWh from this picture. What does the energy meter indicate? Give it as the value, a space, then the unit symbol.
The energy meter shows 1146.7 kWh
